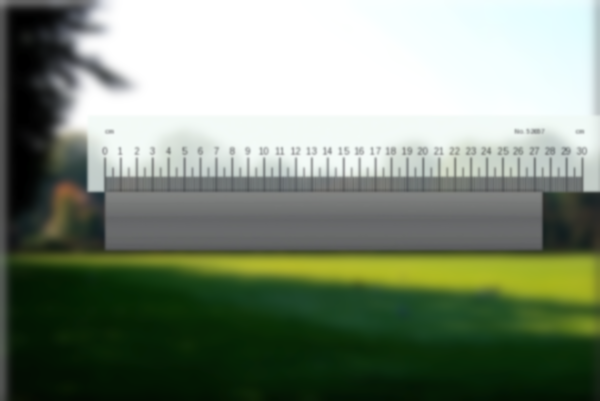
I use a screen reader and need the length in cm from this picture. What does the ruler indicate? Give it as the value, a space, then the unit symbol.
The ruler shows 27.5 cm
